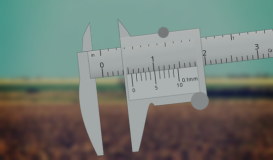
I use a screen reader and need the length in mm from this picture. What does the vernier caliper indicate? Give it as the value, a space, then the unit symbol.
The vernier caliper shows 5.6 mm
